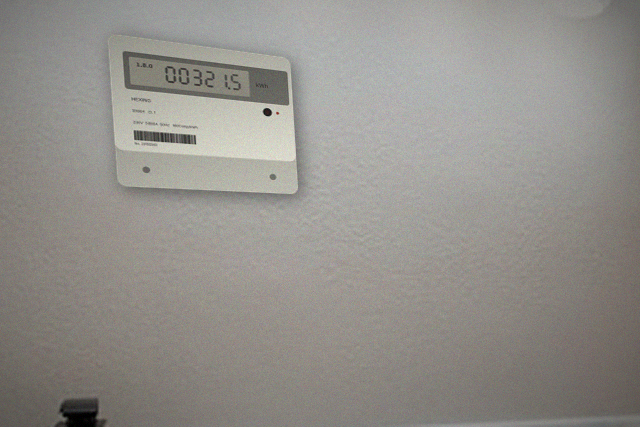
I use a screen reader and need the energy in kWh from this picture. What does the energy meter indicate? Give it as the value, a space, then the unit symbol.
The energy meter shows 321.5 kWh
